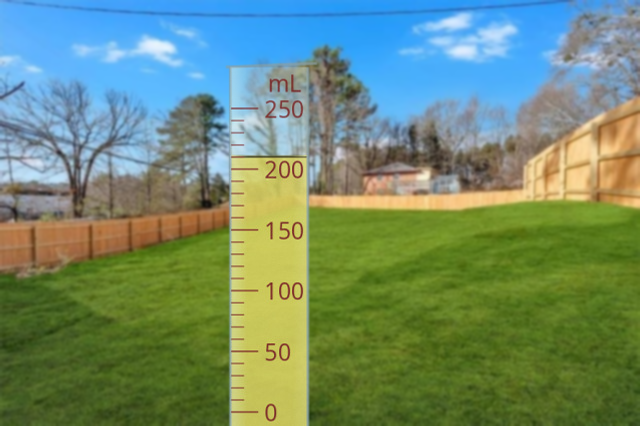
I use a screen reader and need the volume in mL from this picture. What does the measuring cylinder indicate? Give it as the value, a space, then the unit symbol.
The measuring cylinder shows 210 mL
